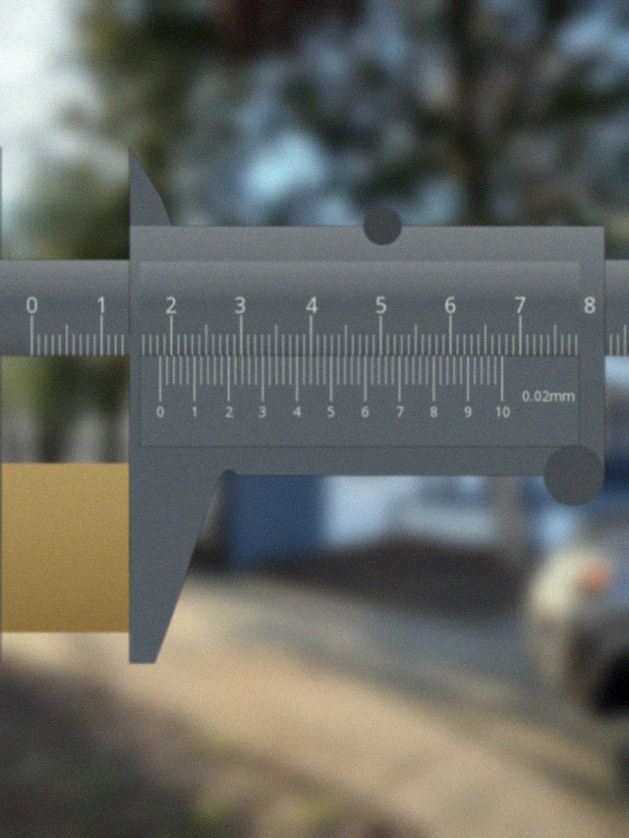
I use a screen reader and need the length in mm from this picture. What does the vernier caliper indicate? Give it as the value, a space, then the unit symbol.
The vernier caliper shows 18.4 mm
